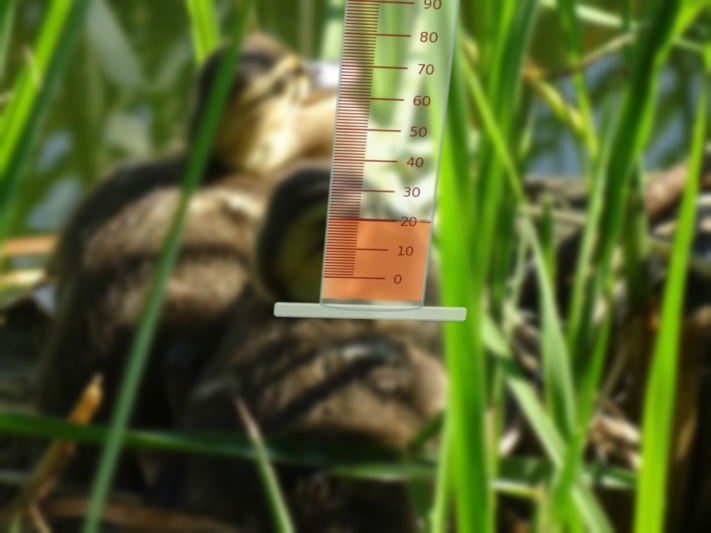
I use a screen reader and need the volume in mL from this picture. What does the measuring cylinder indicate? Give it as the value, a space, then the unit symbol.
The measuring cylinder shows 20 mL
